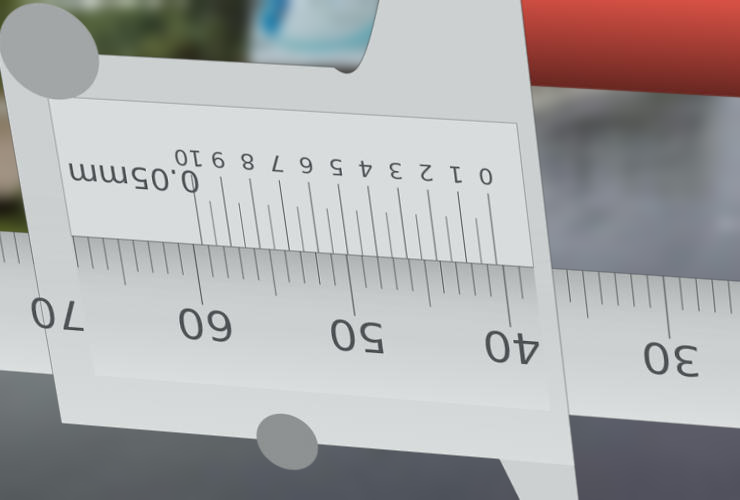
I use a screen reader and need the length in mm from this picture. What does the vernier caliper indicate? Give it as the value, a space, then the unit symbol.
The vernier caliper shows 40.4 mm
